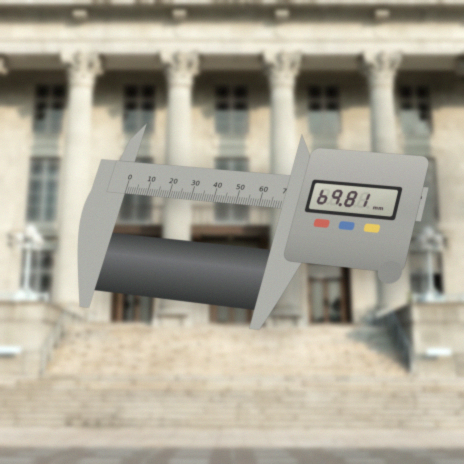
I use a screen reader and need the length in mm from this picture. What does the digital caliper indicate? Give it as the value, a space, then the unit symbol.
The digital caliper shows 69.81 mm
